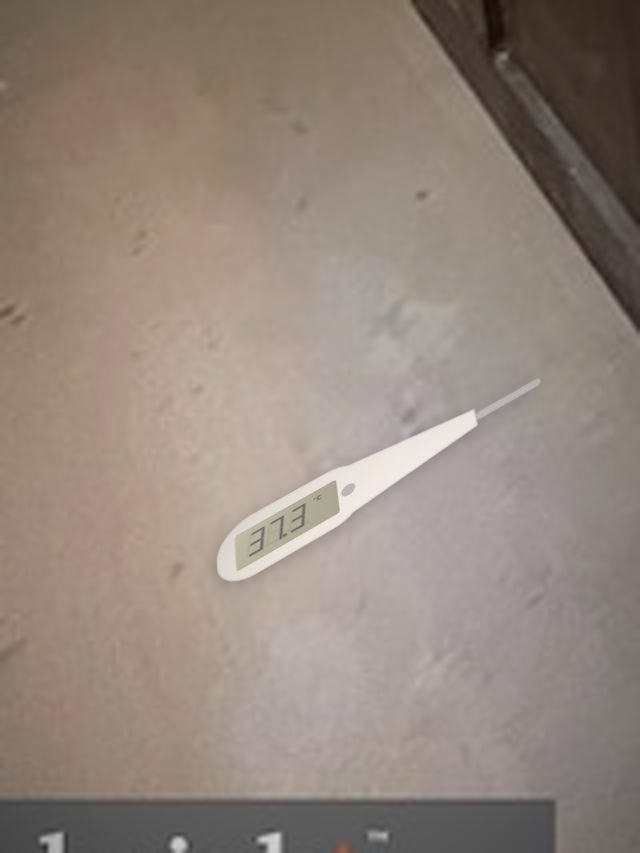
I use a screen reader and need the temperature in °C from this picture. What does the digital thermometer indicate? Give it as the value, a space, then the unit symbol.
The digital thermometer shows 37.3 °C
